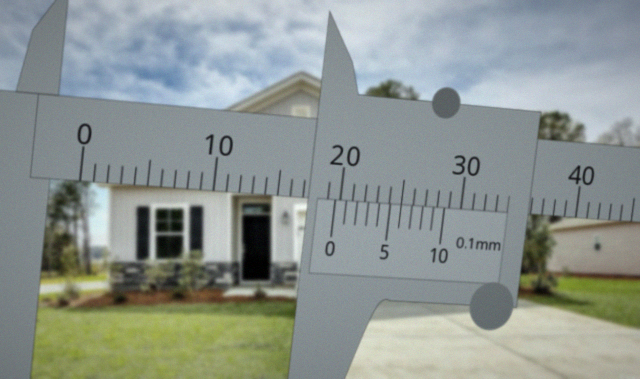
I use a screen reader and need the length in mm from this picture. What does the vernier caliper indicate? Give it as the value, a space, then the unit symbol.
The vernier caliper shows 19.6 mm
